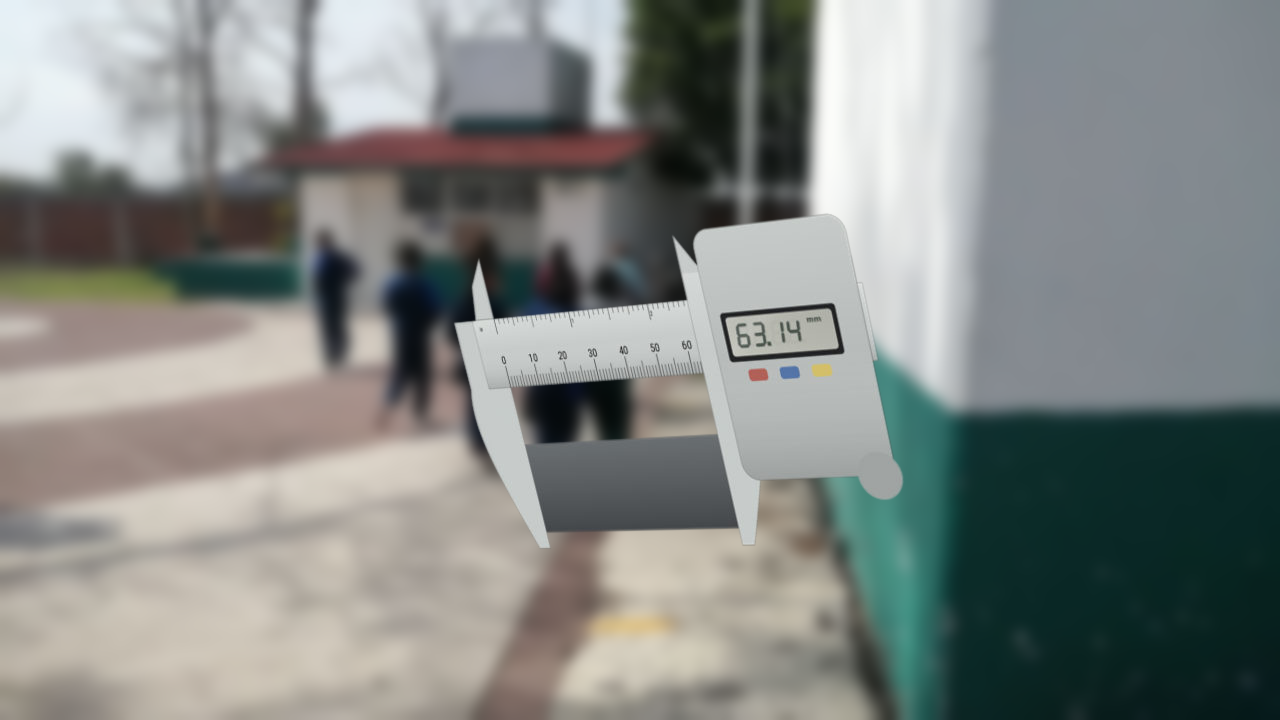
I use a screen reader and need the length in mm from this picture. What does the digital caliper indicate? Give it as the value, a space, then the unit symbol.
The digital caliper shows 63.14 mm
